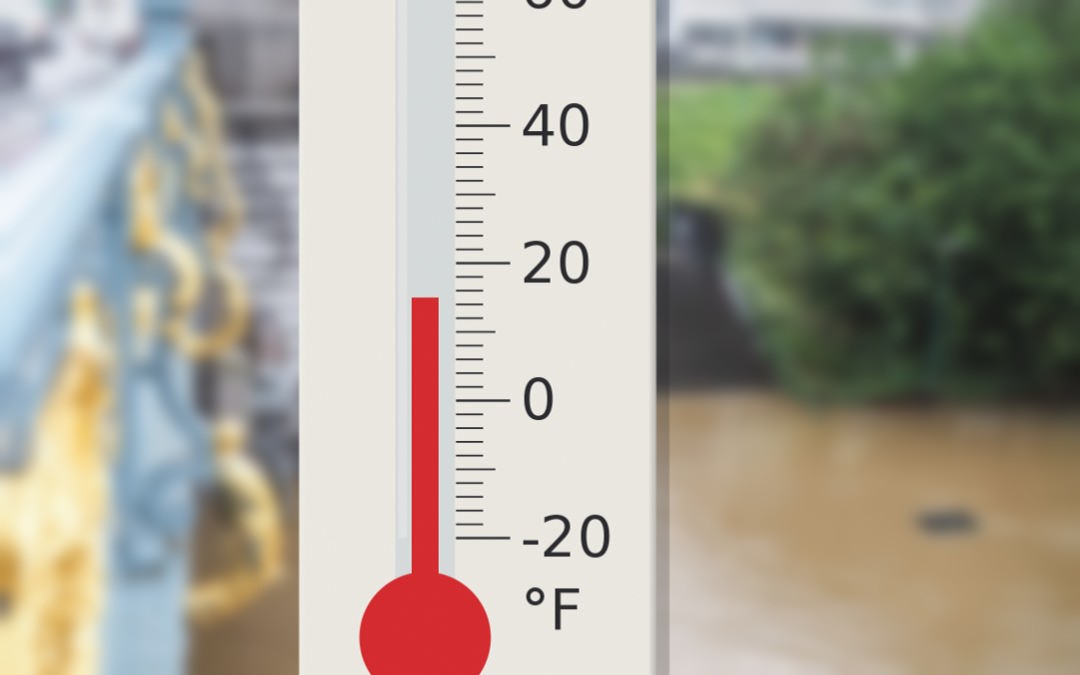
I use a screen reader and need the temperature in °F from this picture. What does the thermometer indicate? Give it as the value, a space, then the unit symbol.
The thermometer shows 15 °F
